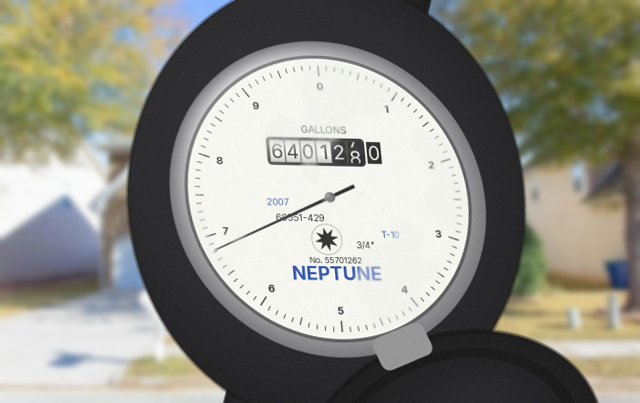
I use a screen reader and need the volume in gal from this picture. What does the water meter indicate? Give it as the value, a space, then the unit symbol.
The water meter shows 6401276.8 gal
